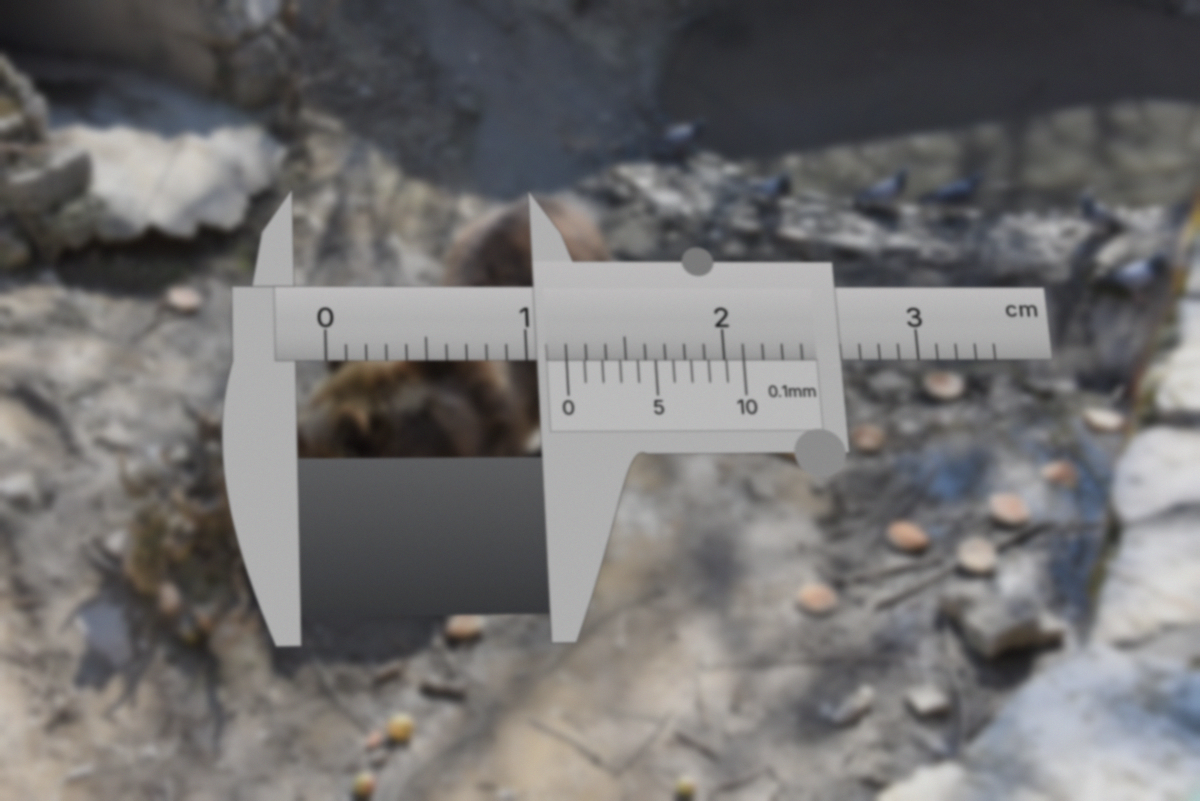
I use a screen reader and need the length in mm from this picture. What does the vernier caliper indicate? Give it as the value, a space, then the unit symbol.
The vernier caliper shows 12.0 mm
